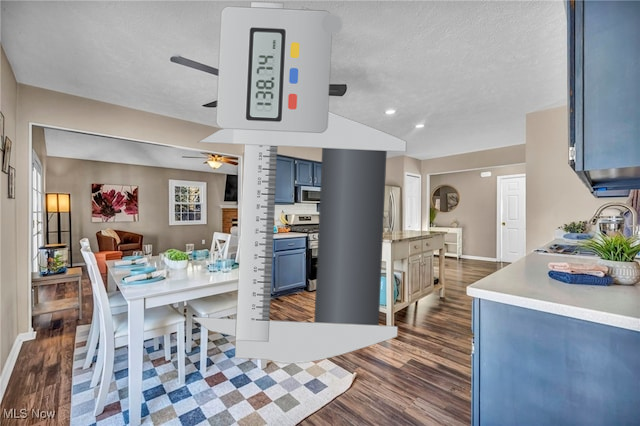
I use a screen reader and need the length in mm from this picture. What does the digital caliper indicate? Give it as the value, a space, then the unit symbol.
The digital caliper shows 138.74 mm
